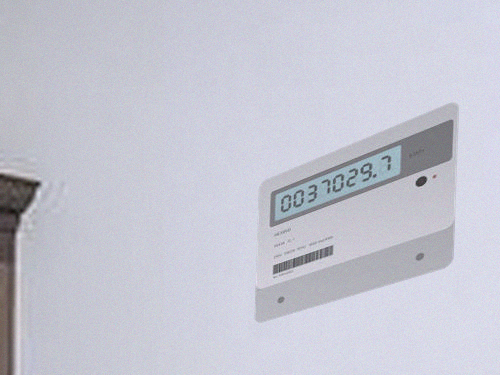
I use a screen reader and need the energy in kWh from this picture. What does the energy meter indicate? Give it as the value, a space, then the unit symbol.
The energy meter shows 37029.7 kWh
